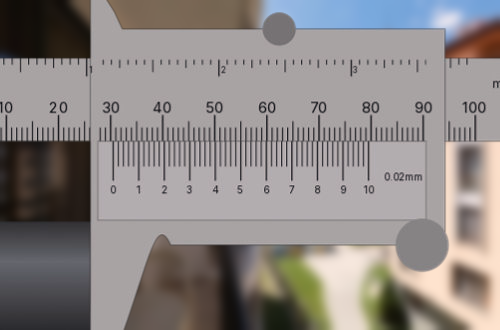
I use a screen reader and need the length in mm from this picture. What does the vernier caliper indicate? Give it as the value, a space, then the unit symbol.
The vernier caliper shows 30.5 mm
